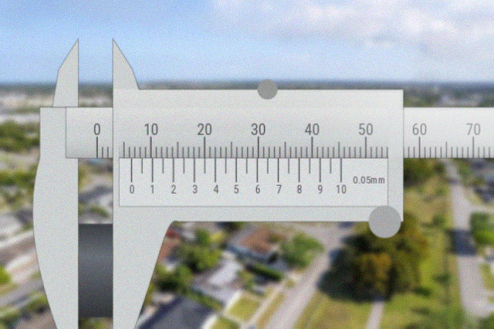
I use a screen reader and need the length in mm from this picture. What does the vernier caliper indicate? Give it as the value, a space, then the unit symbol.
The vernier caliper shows 6.4 mm
